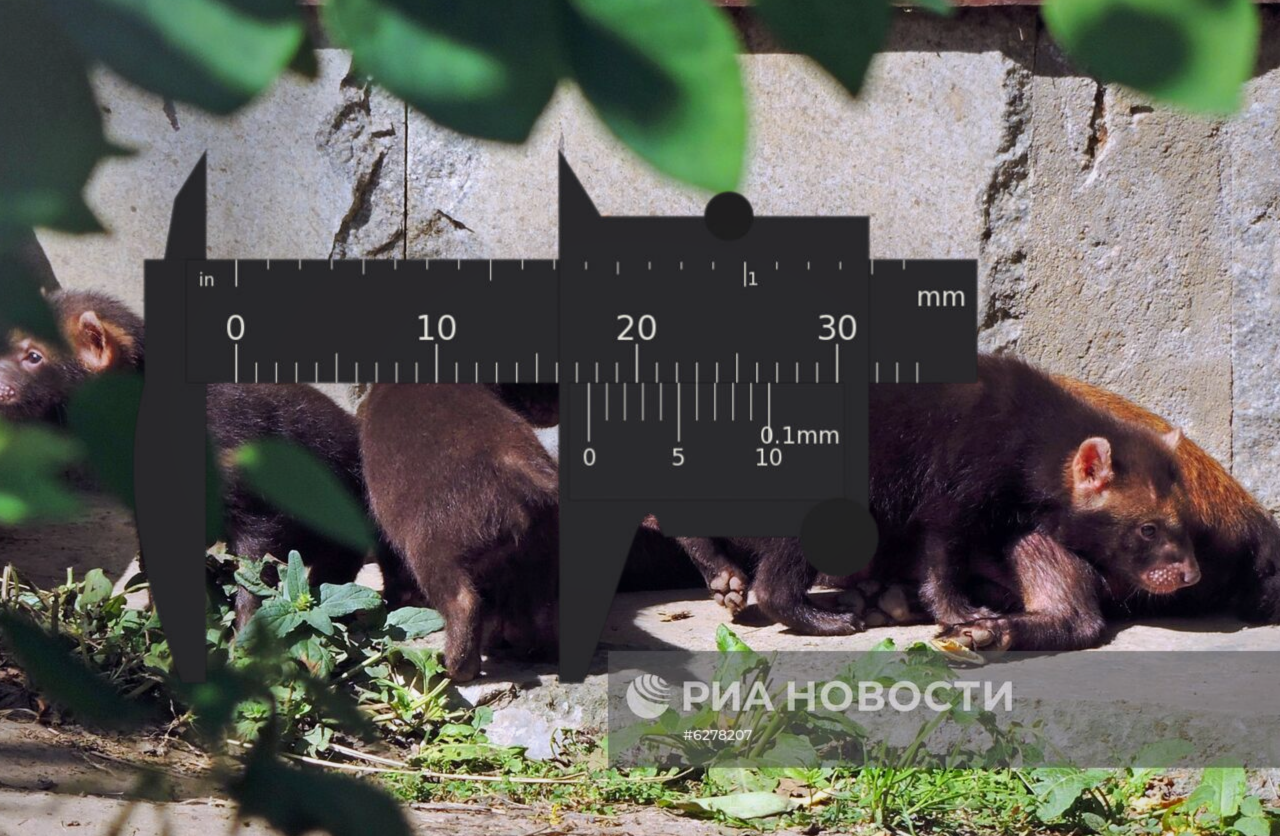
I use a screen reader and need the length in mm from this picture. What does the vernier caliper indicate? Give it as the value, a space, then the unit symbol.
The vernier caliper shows 17.6 mm
